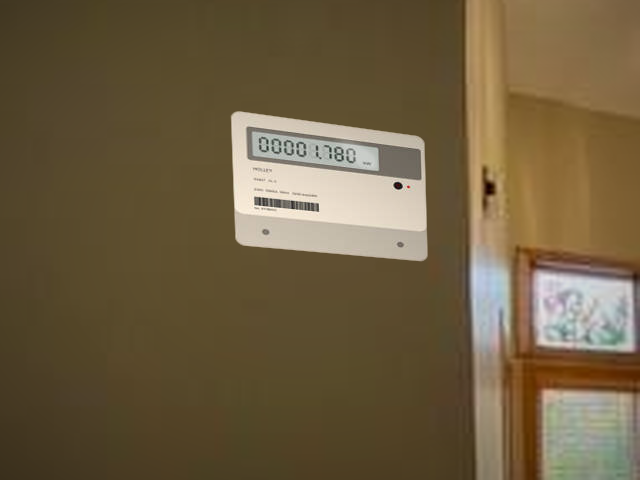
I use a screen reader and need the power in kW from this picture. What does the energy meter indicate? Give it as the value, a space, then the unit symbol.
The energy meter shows 1.780 kW
